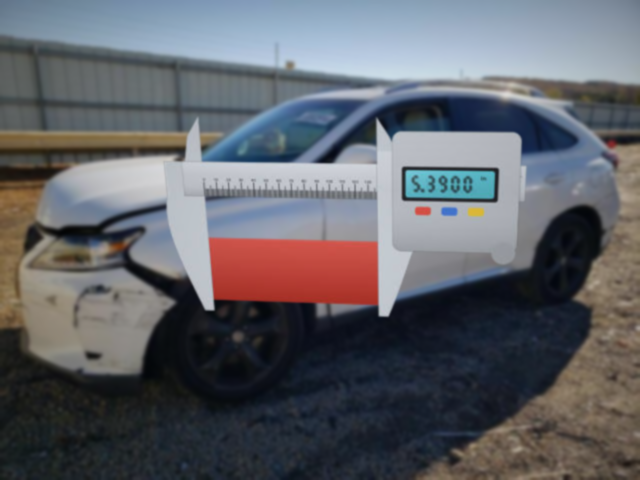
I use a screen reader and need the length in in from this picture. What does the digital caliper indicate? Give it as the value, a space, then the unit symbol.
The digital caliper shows 5.3900 in
